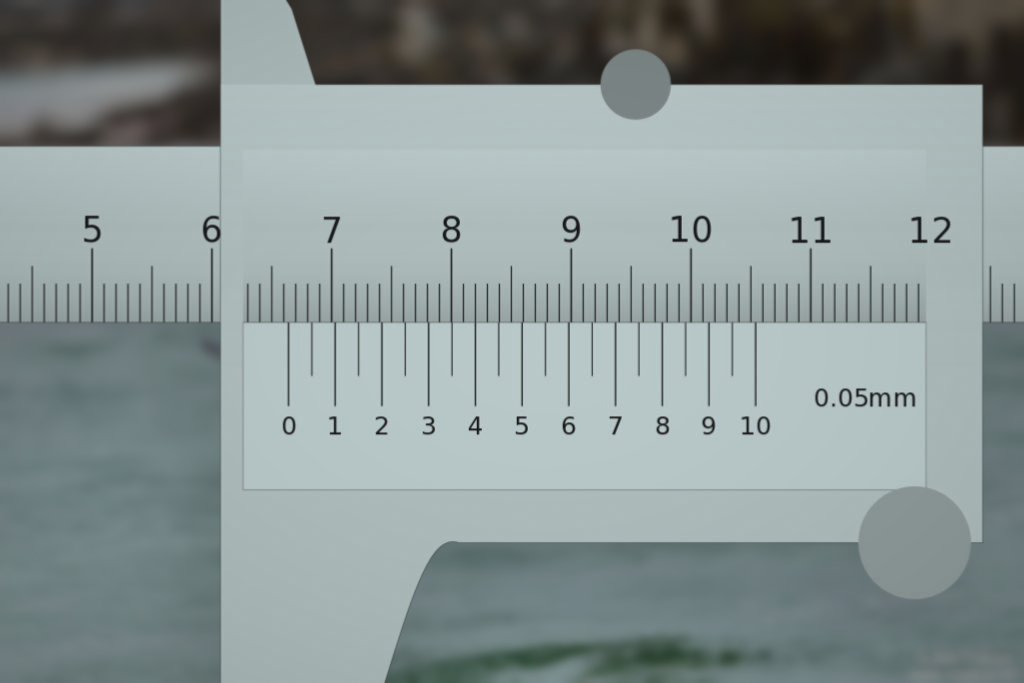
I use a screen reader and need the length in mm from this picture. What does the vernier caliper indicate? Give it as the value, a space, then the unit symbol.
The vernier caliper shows 66.4 mm
